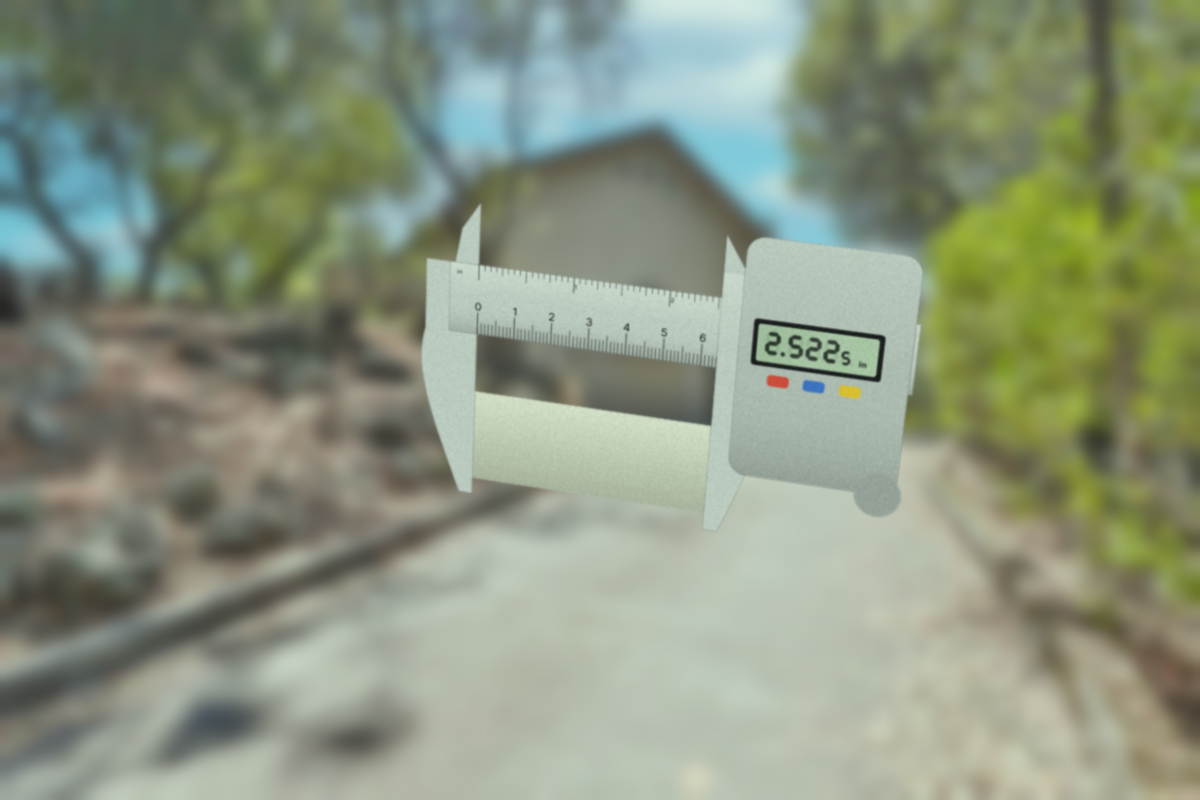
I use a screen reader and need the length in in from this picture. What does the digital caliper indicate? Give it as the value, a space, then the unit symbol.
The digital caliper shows 2.5225 in
